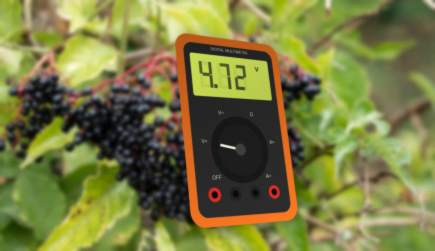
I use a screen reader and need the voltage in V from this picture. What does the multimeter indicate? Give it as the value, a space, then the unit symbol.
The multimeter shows 4.72 V
